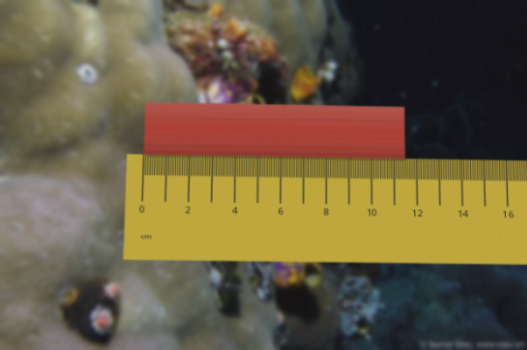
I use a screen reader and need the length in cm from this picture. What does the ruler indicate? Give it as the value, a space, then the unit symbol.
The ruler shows 11.5 cm
